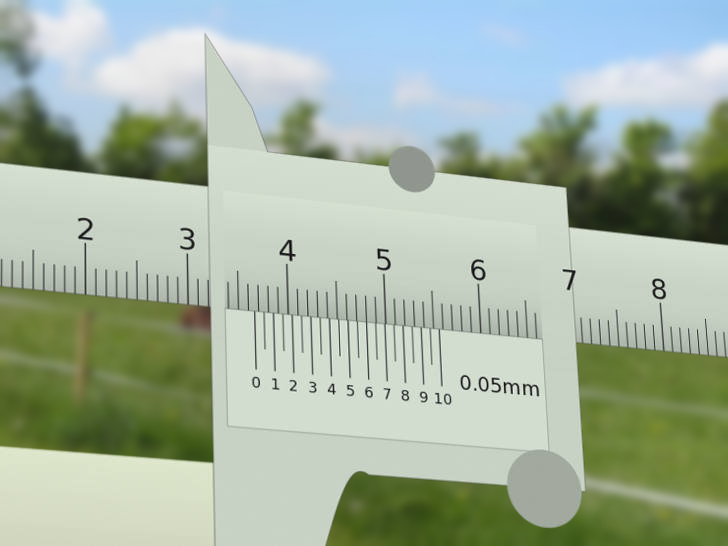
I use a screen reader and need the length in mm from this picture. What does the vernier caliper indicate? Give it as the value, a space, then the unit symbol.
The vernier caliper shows 36.6 mm
